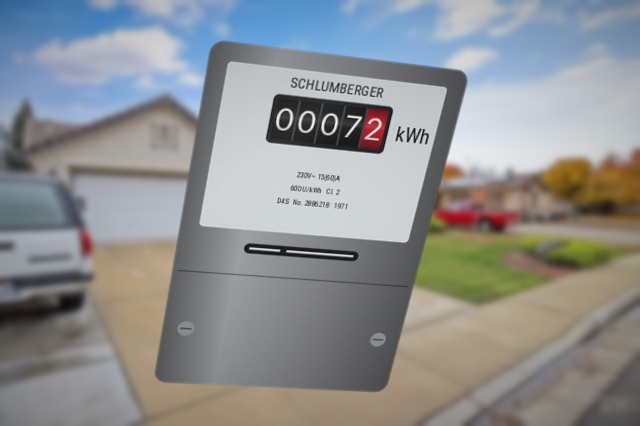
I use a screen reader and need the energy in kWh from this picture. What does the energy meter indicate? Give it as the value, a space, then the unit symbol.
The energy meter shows 7.2 kWh
